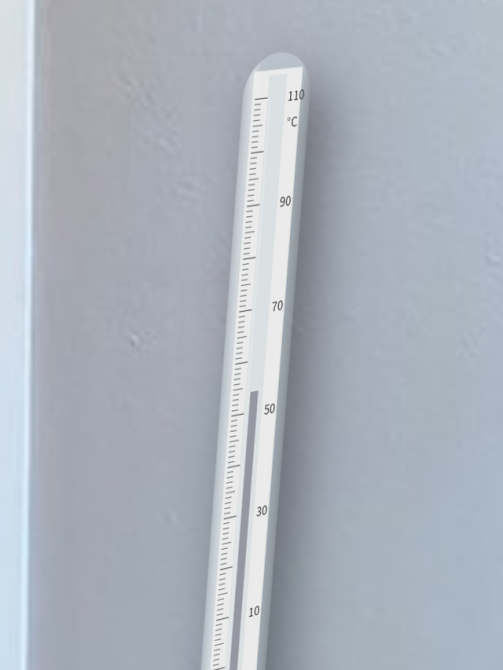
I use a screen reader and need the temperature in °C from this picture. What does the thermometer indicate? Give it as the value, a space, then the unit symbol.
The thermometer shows 54 °C
